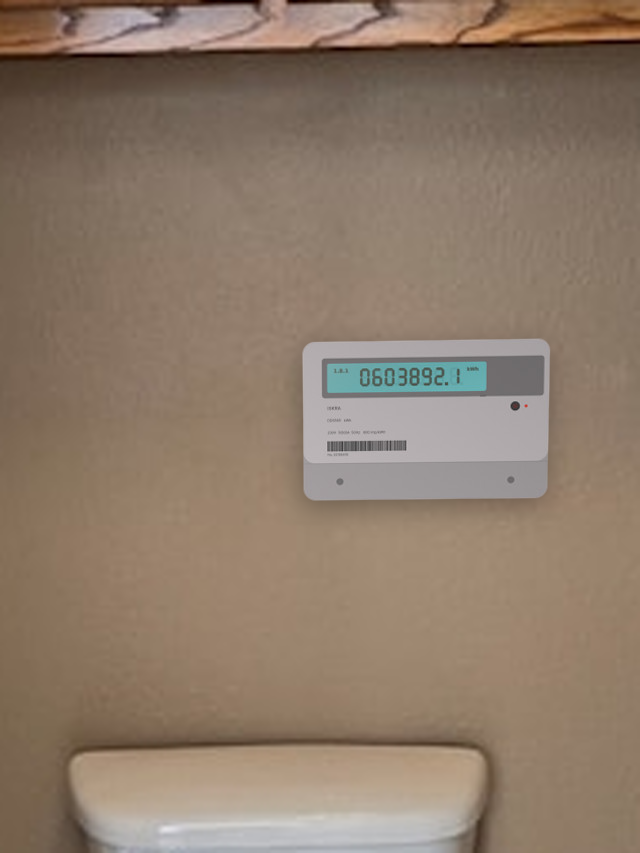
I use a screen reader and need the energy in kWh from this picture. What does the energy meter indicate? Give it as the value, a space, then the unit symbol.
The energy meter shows 603892.1 kWh
